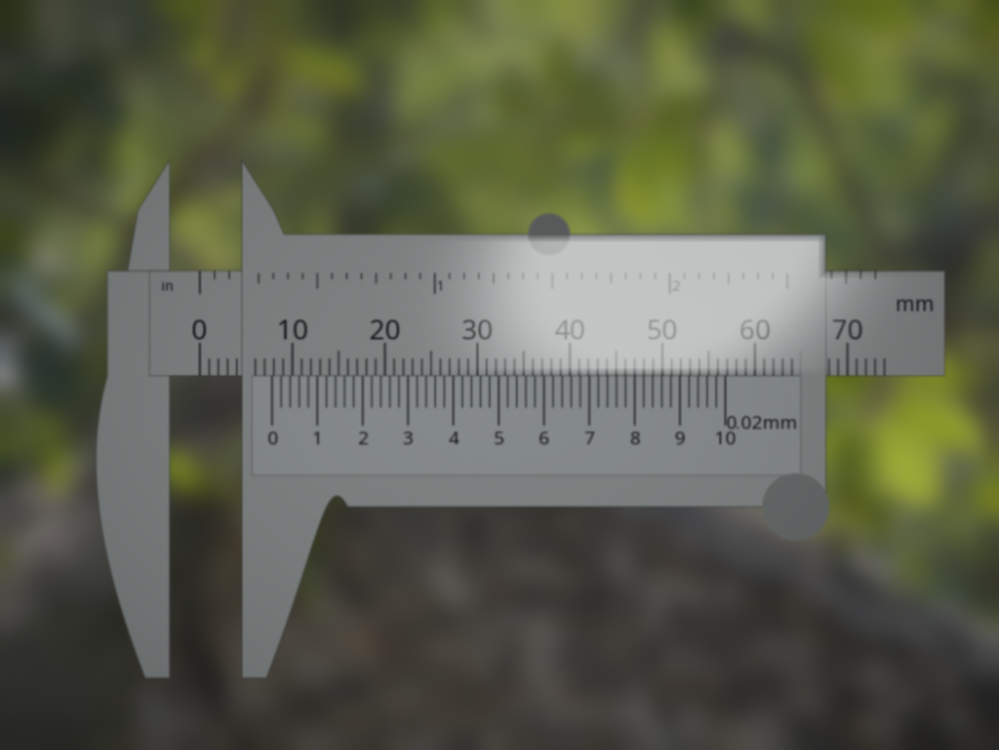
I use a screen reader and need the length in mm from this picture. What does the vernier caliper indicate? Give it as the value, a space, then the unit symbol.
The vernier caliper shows 7.8 mm
